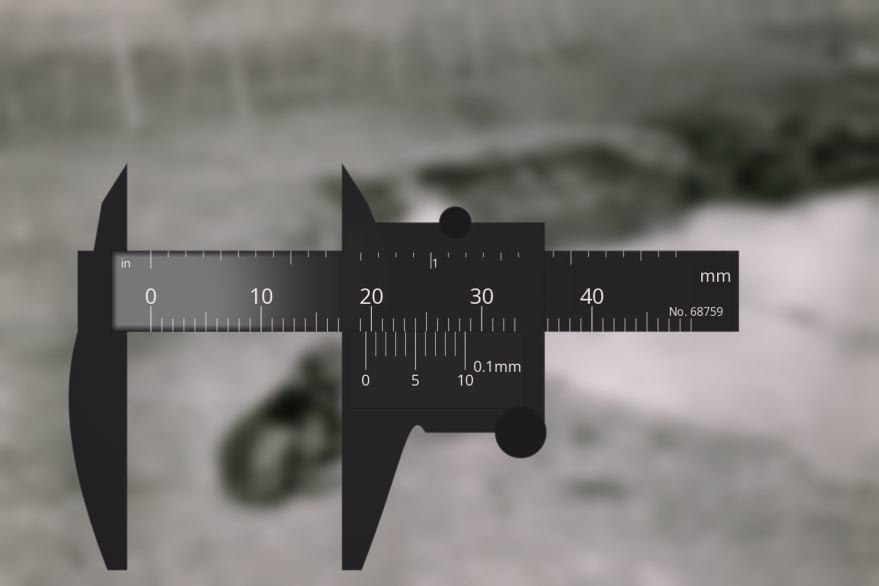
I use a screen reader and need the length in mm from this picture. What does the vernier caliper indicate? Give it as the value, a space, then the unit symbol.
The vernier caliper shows 19.5 mm
